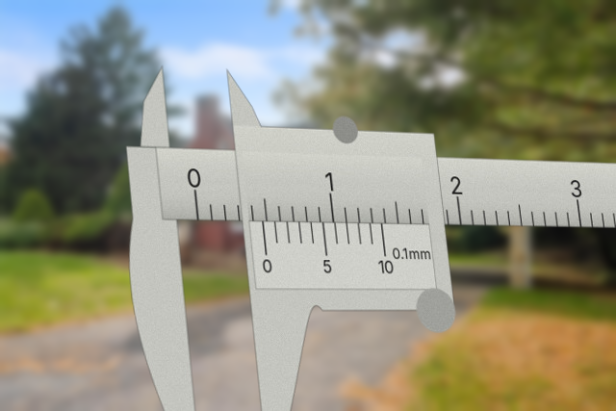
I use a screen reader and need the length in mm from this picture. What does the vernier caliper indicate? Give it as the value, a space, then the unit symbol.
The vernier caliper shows 4.7 mm
